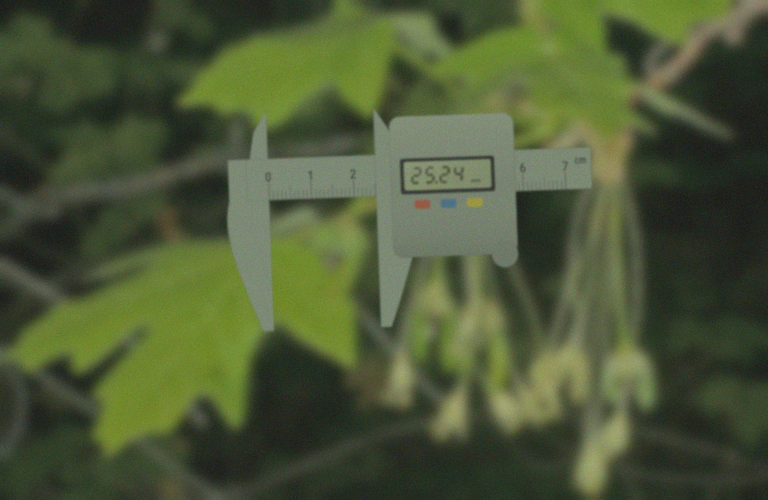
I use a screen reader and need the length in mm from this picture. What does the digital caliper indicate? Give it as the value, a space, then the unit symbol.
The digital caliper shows 25.24 mm
